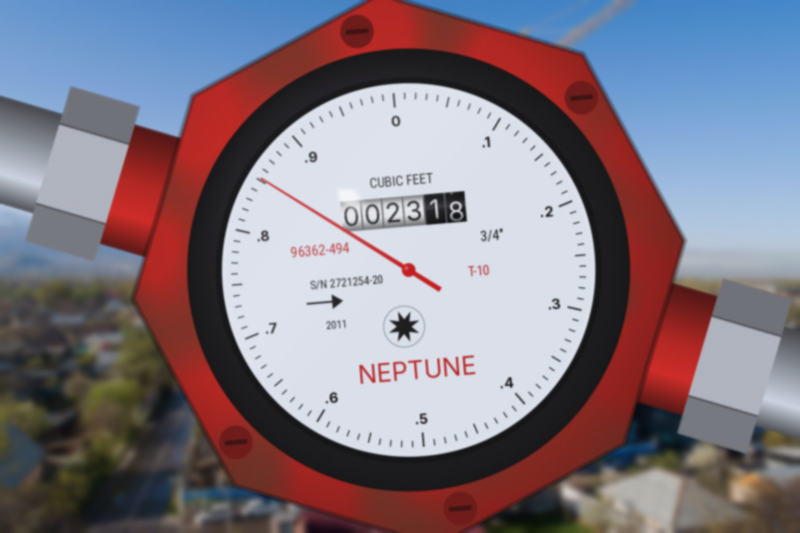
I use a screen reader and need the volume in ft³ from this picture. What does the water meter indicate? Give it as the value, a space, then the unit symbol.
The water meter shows 2317.85 ft³
